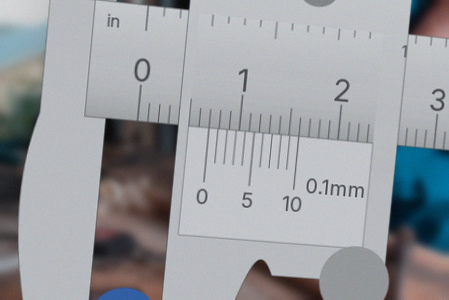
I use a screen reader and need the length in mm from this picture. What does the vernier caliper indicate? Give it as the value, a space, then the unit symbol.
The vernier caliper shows 7.0 mm
